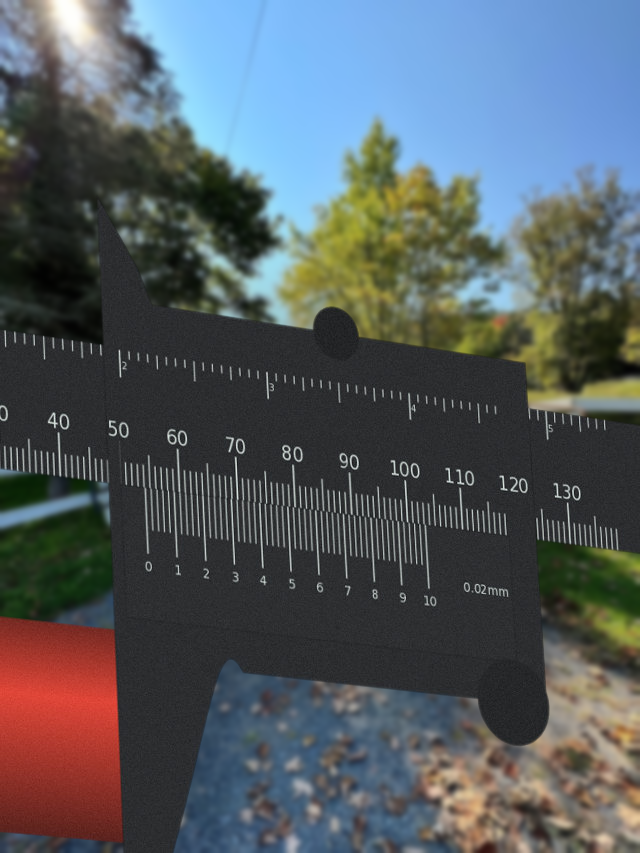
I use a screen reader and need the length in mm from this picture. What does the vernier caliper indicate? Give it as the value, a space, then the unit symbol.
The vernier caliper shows 54.2 mm
